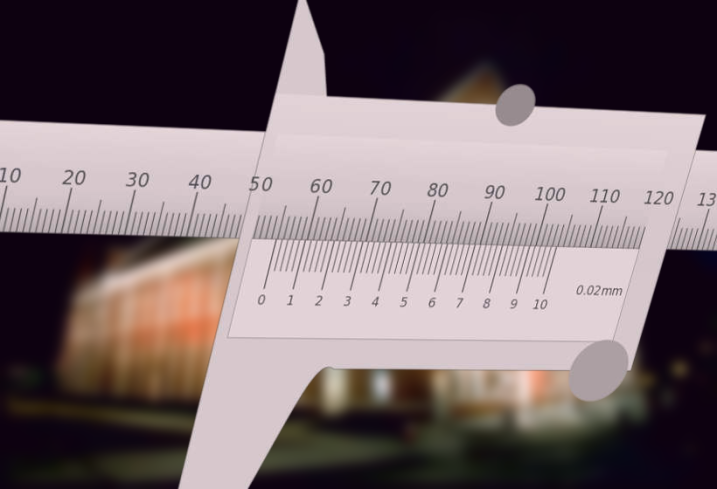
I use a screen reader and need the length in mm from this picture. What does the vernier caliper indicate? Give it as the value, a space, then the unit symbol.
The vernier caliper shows 54.8 mm
